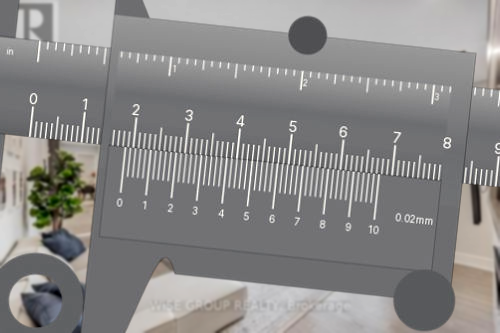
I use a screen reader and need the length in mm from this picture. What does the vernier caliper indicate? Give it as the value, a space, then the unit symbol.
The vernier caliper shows 18.5 mm
